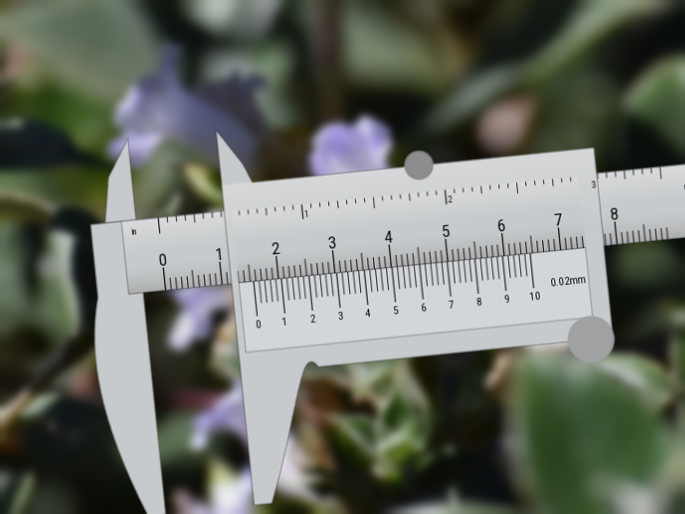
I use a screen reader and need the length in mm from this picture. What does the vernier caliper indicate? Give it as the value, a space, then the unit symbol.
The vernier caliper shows 15.6 mm
